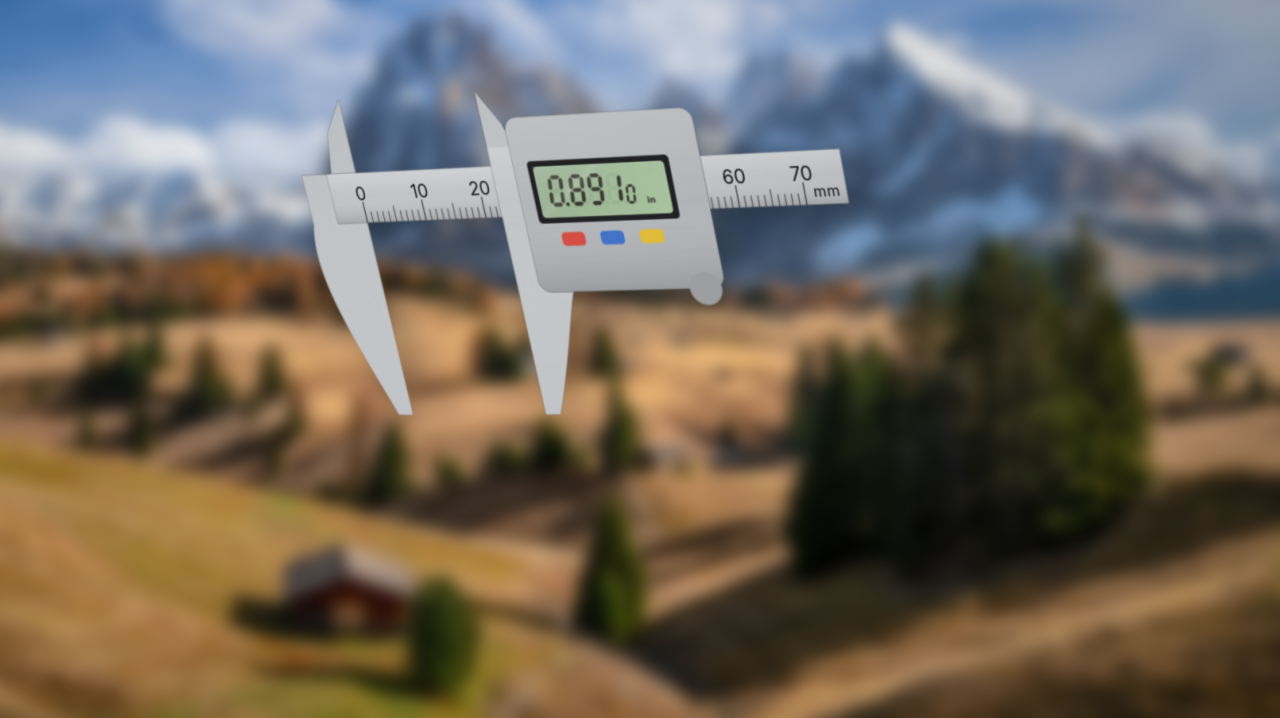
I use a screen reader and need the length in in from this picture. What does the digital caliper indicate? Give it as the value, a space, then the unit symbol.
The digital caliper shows 0.8910 in
